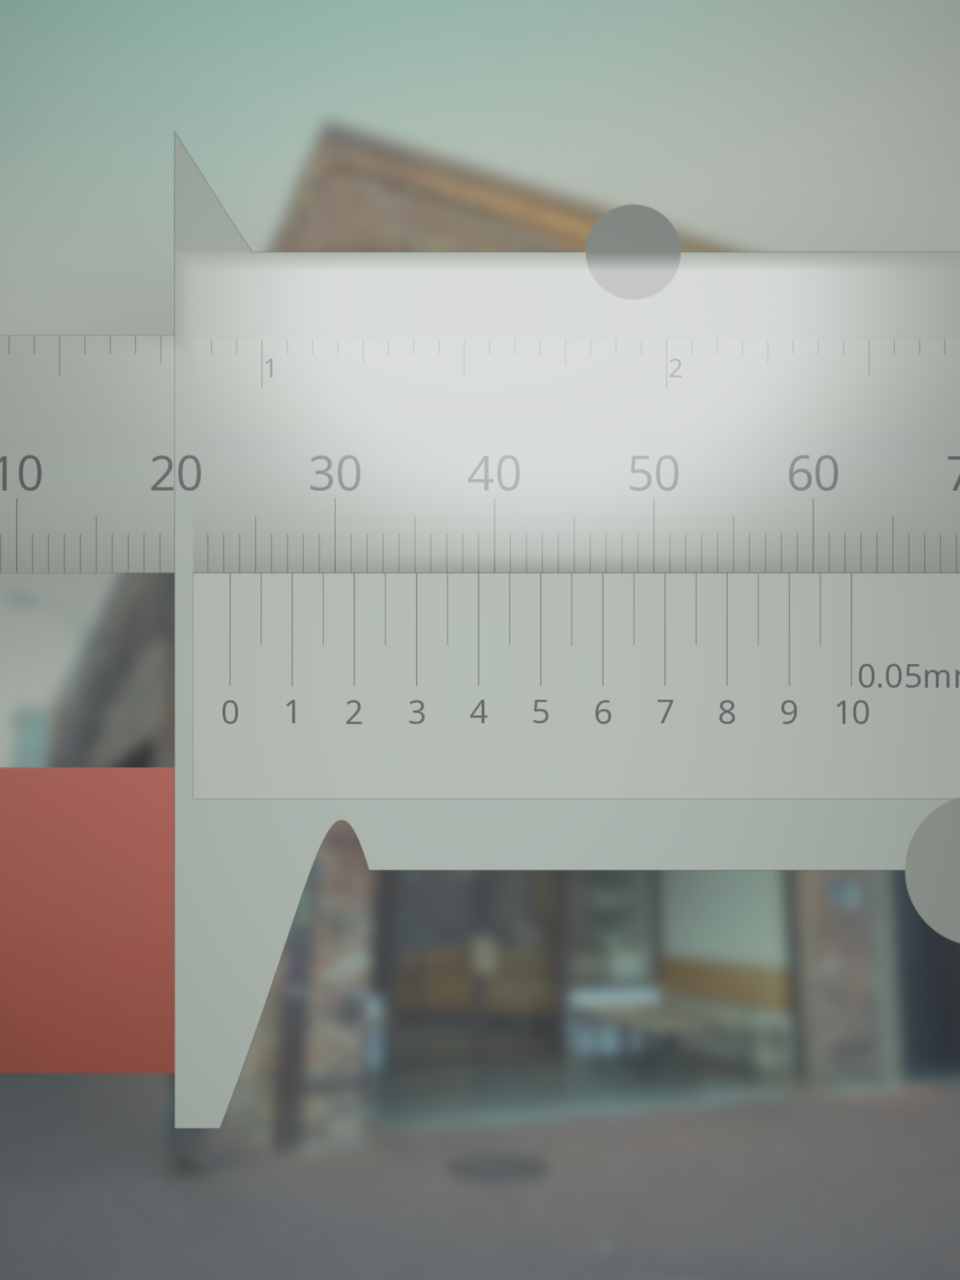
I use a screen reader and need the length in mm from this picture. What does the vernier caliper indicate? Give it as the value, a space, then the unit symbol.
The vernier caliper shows 23.4 mm
